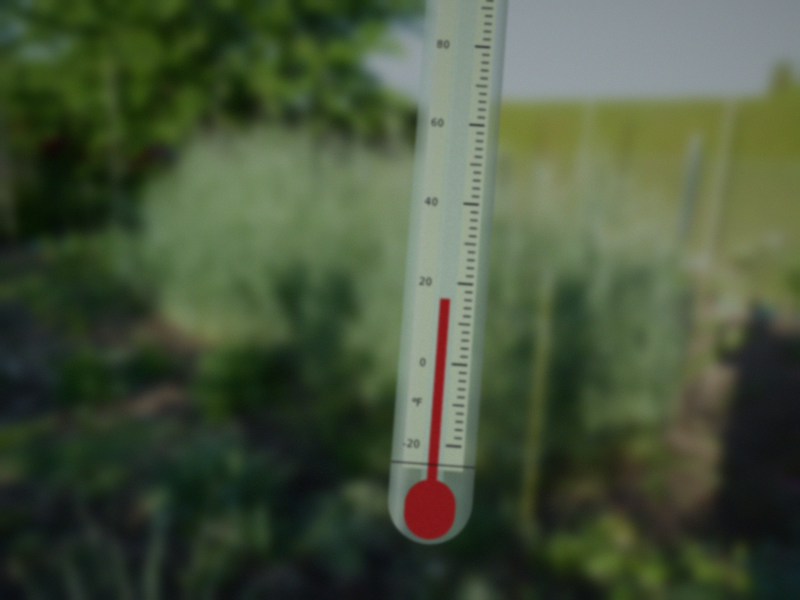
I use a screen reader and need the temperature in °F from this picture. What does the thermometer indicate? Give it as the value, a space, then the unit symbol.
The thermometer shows 16 °F
